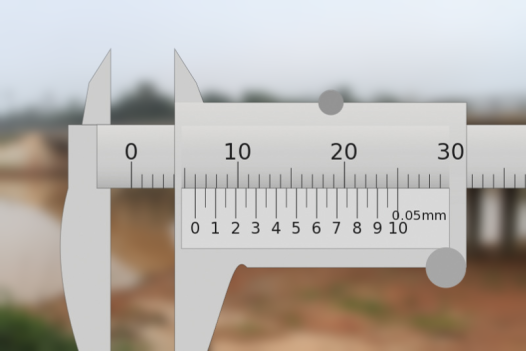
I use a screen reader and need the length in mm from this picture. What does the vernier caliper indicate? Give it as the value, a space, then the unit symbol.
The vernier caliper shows 6.0 mm
